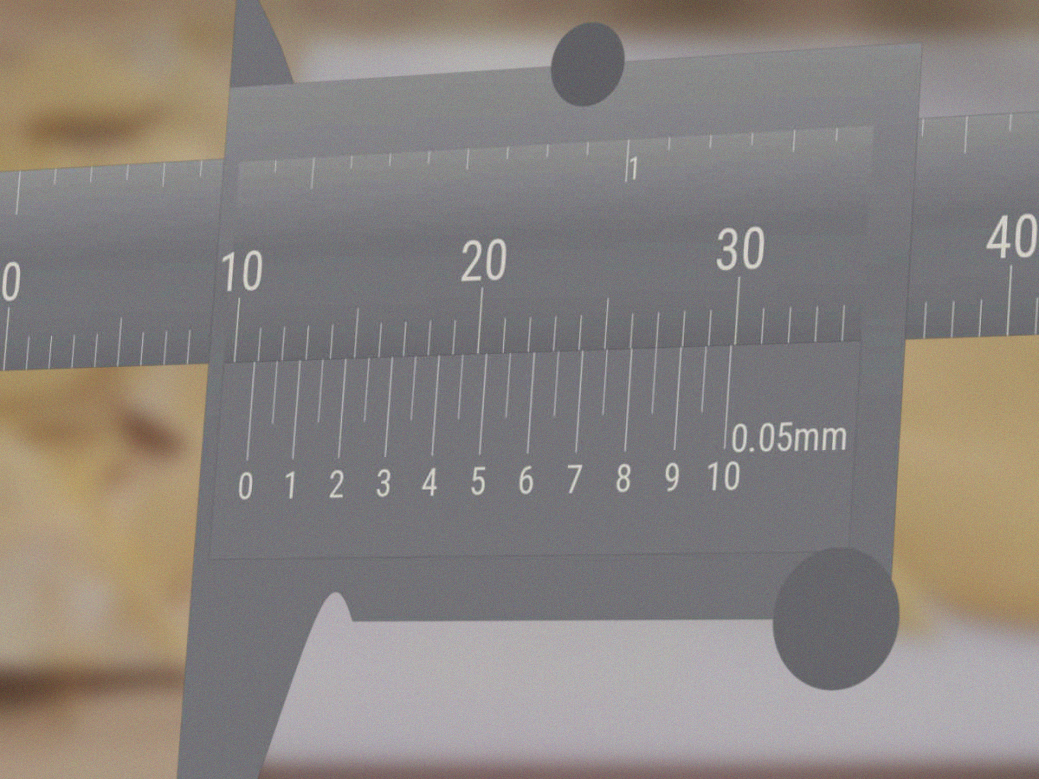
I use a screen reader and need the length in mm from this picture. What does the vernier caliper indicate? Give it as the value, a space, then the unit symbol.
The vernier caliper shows 10.85 mm
